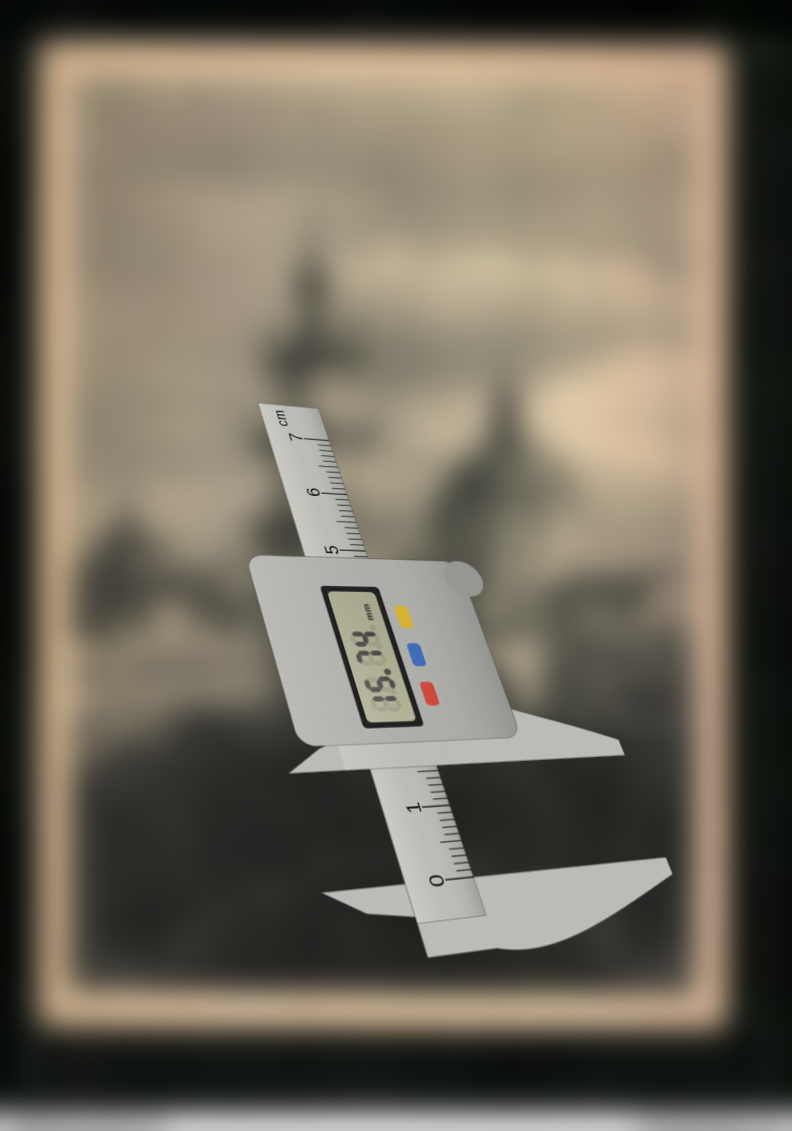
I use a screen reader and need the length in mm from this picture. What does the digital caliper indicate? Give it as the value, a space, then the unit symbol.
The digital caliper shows 15.74 mm
